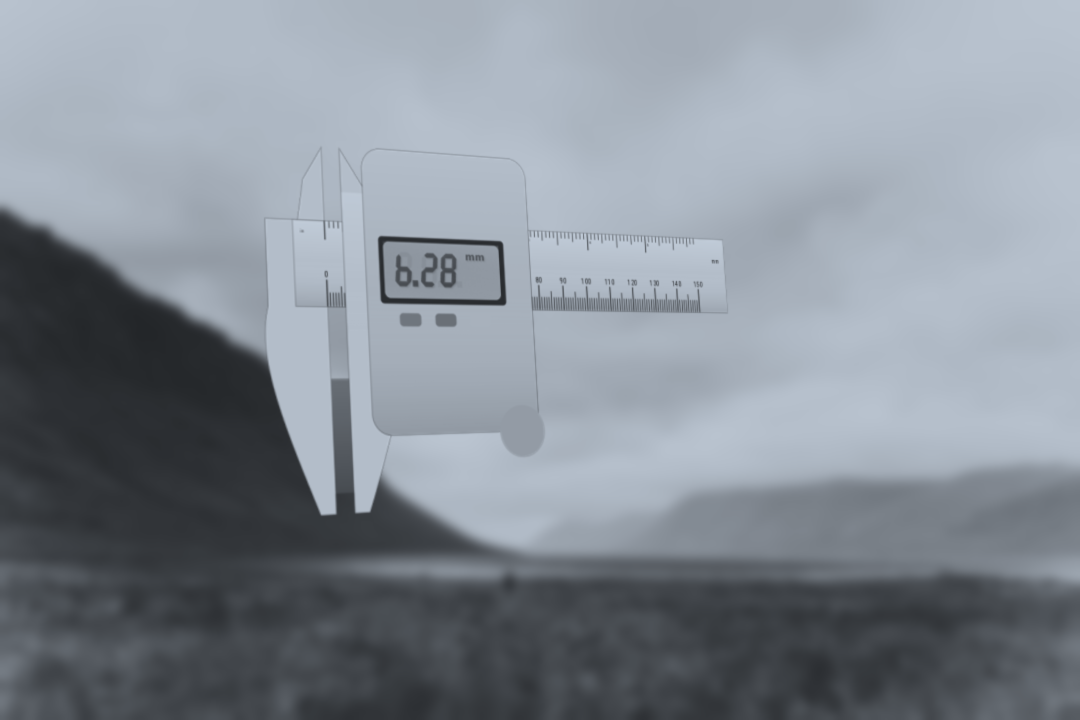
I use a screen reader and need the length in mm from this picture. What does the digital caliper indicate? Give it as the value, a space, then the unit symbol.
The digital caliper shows 6.28 mm
